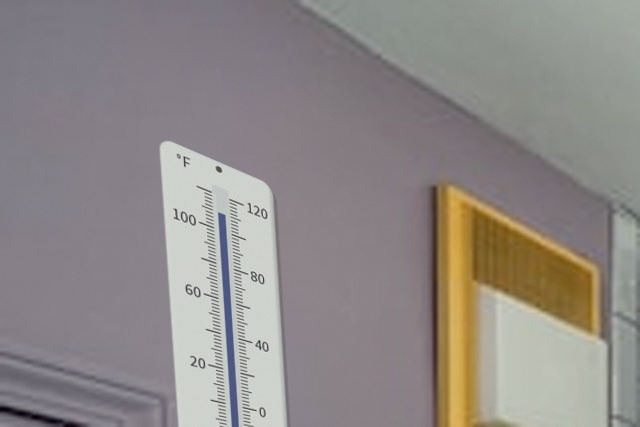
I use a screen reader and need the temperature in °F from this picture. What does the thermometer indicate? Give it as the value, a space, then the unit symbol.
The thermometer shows 110 °F
